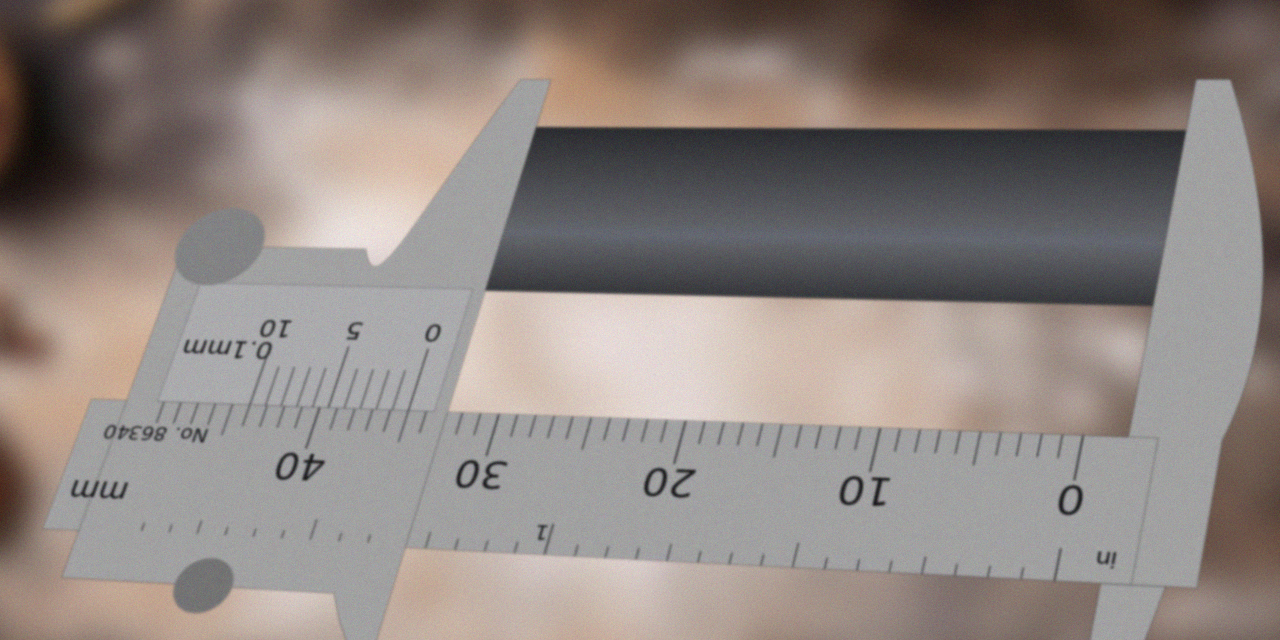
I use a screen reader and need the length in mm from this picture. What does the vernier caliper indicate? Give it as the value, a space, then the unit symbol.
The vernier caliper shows 35.0 mm
